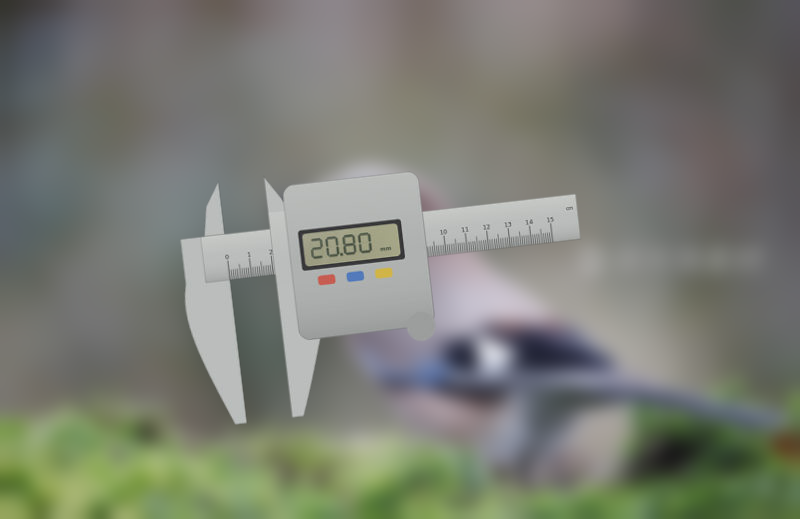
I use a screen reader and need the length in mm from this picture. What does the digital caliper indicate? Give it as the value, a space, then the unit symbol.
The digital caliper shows 20.80 mm
